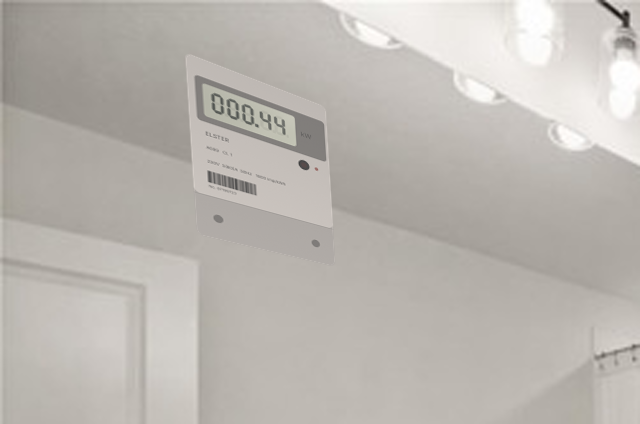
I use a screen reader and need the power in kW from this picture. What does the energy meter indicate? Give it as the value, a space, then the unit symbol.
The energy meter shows 0.44 kW
